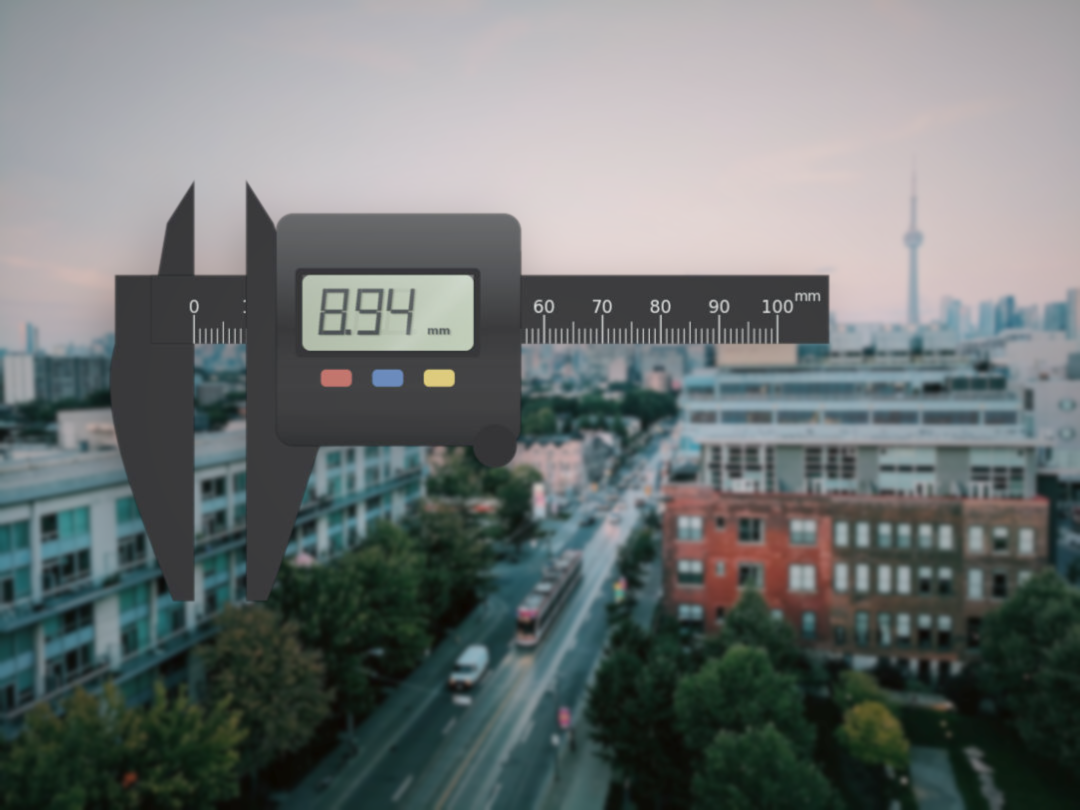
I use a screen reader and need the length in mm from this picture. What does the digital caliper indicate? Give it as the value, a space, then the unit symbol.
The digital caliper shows 8.94 mm
